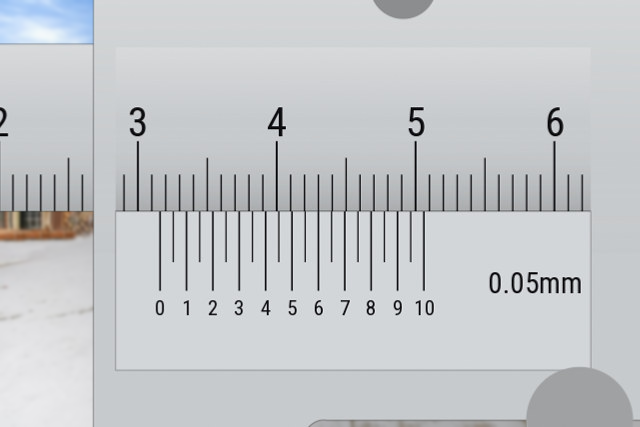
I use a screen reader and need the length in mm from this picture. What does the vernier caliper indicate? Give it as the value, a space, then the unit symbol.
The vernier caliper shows 31.6 mm
